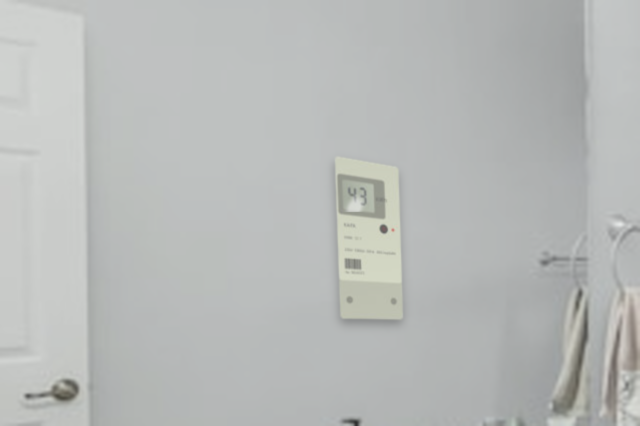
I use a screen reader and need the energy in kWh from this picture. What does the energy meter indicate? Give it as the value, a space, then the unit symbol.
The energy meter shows 43 kWh
